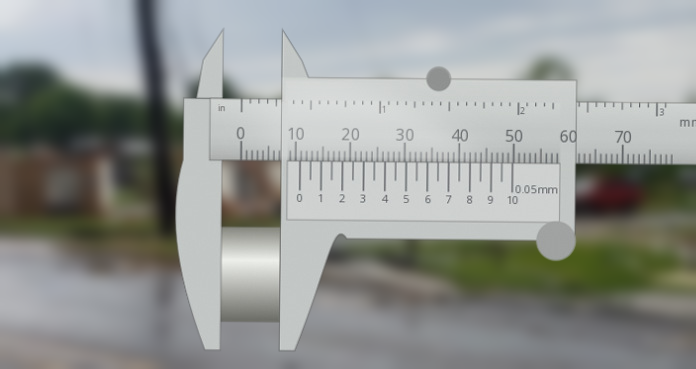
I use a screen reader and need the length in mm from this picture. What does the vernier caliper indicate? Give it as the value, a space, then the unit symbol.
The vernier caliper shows 10.8 mm
